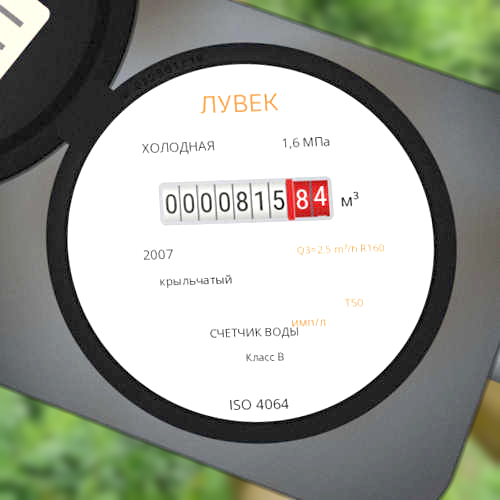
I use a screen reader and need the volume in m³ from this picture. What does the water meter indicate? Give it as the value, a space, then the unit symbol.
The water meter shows 815.84 m³
